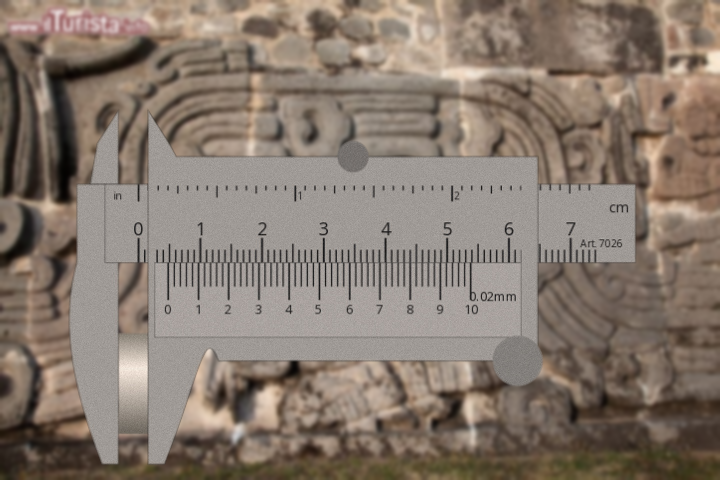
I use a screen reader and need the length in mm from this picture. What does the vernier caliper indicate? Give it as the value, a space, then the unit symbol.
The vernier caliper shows 4.8 mm
